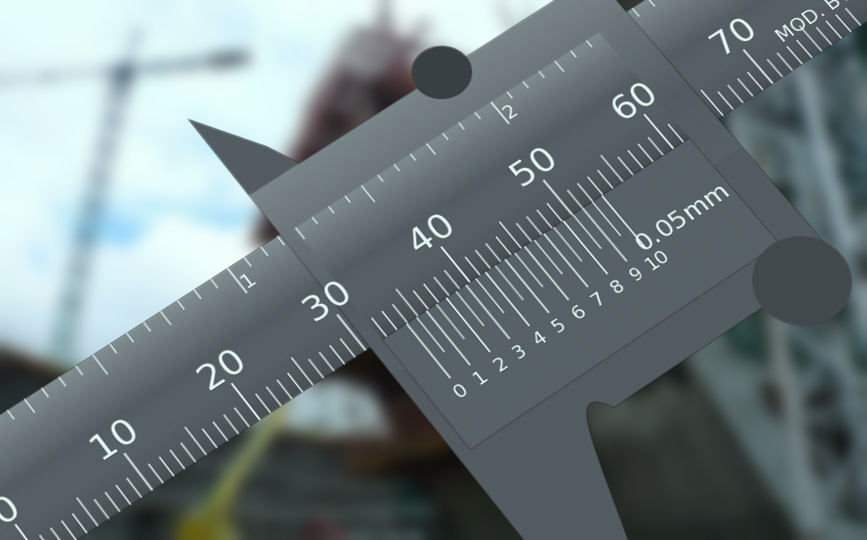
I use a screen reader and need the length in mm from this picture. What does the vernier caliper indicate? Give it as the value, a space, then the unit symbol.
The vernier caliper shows 33.9 mm
